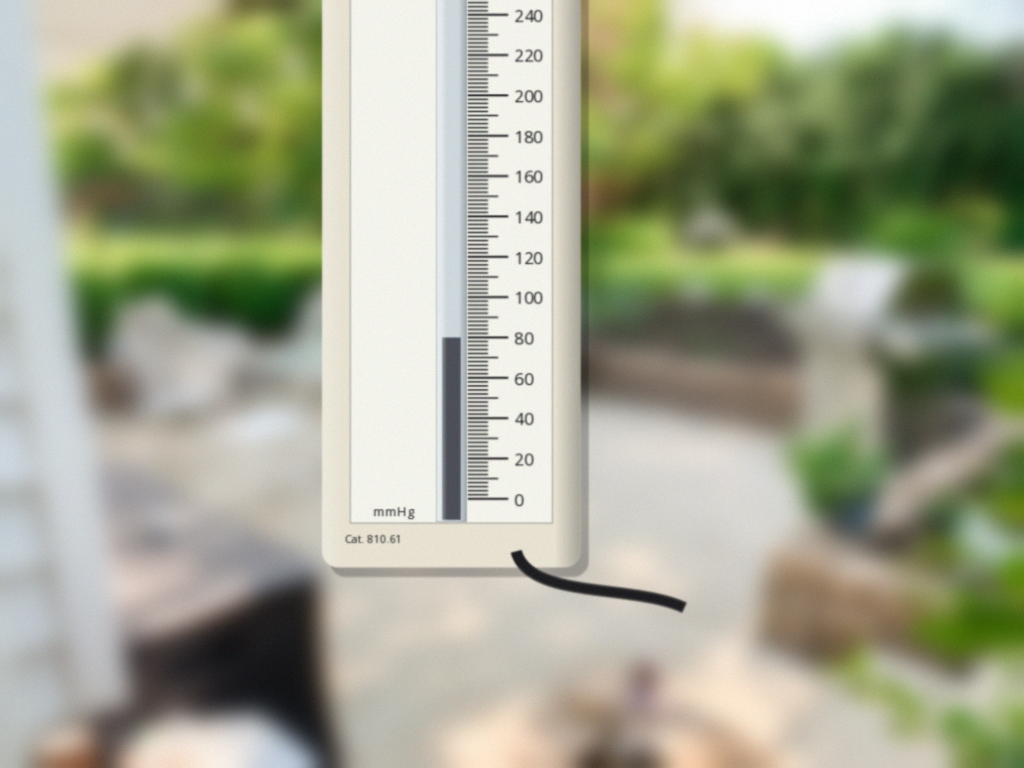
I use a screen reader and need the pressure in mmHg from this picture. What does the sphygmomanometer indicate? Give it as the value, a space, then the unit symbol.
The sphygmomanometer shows 80 mmHg
